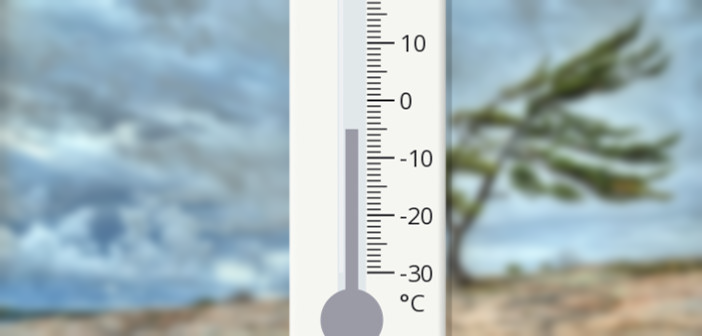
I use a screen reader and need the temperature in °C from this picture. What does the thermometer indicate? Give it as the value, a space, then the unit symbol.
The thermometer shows -5 °C
